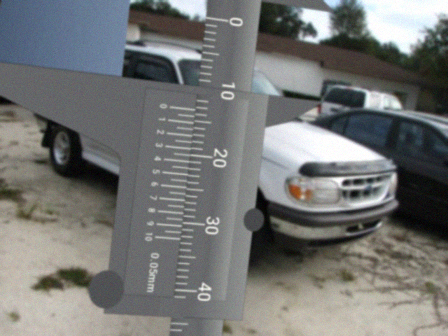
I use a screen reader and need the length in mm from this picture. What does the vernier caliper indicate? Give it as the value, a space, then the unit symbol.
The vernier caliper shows 13.4 mm
